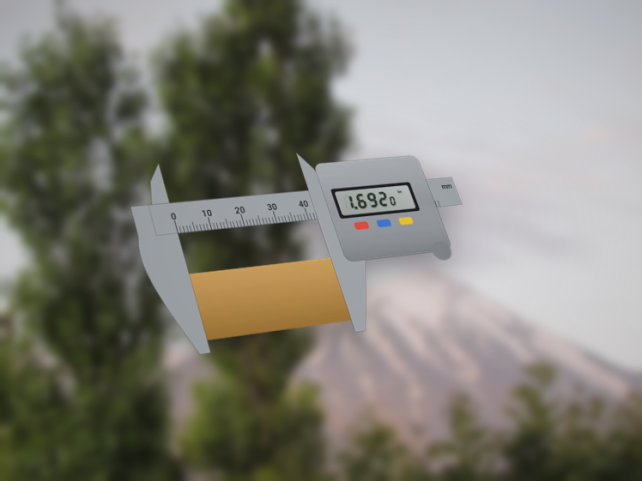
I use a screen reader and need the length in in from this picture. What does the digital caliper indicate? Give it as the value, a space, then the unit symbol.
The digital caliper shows 1.6920 in
